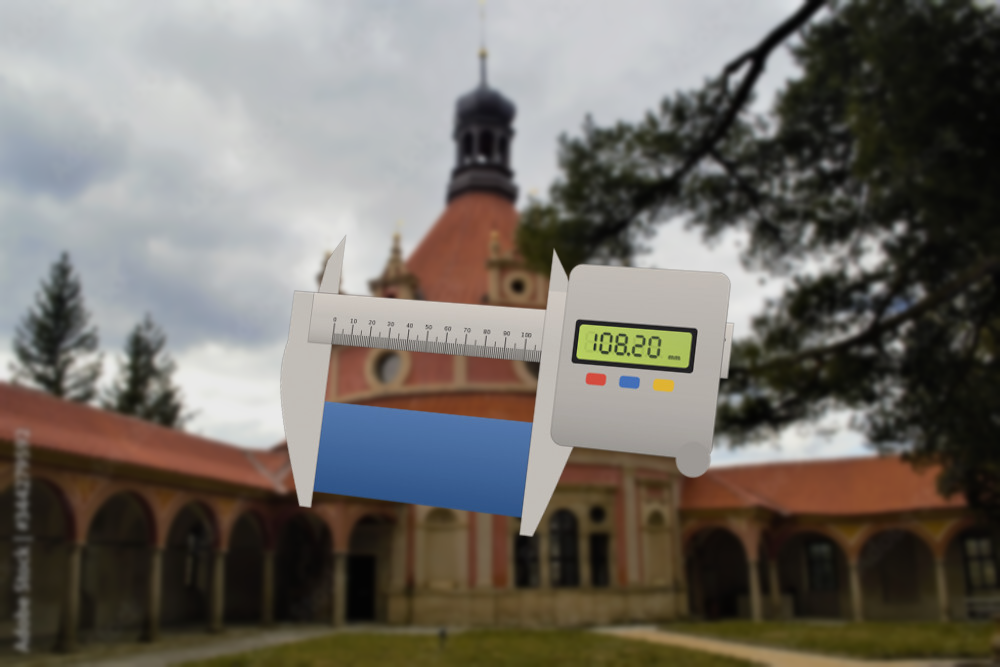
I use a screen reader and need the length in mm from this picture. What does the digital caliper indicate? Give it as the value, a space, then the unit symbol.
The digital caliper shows 108.20 mm
